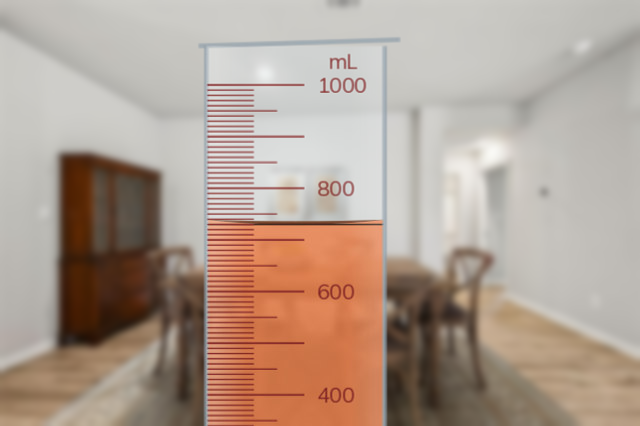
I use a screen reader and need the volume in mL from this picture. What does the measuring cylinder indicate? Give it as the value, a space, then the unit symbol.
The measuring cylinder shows 730 mL
